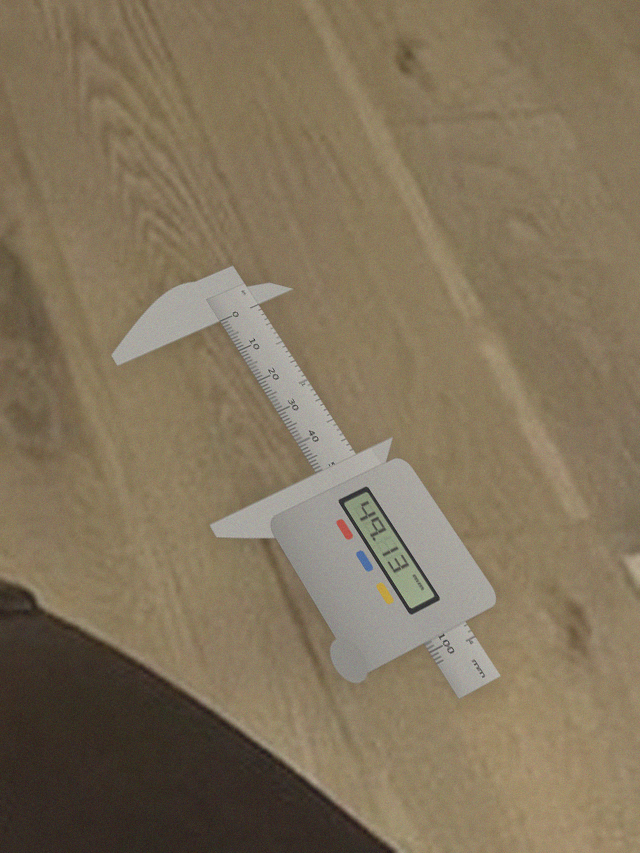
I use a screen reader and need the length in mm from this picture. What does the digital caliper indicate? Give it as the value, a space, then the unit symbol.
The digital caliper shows 49.13 mm
